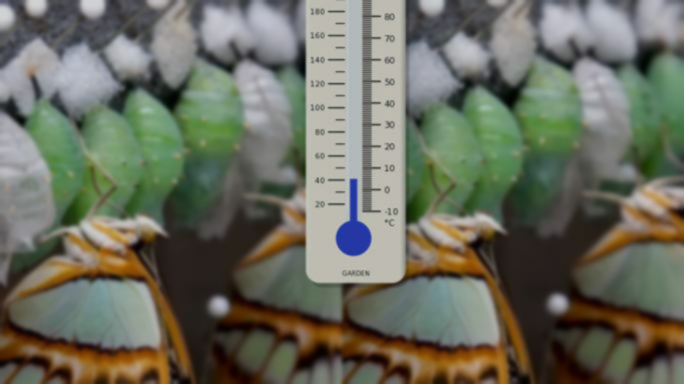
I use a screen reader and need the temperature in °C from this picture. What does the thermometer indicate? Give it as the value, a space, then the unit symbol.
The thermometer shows 5 °C
